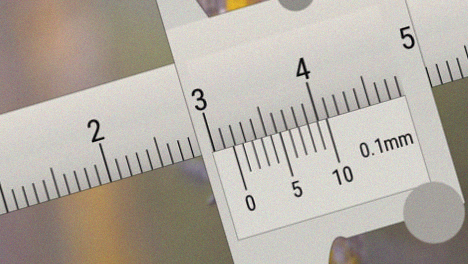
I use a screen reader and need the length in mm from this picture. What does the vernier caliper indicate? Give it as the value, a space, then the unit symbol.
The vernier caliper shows 31.8 mm
